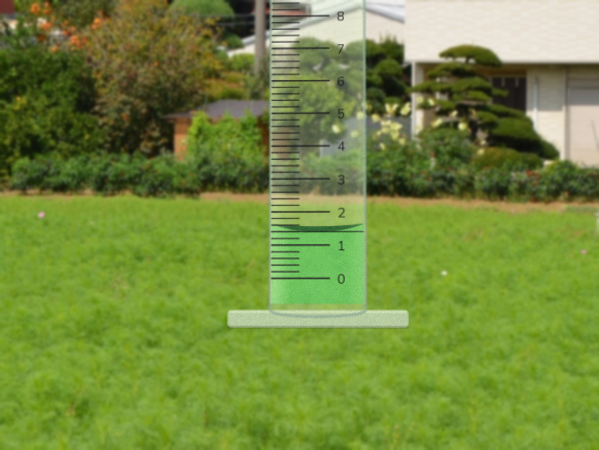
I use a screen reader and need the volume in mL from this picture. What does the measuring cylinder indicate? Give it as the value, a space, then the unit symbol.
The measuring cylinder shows 1.4 mL
